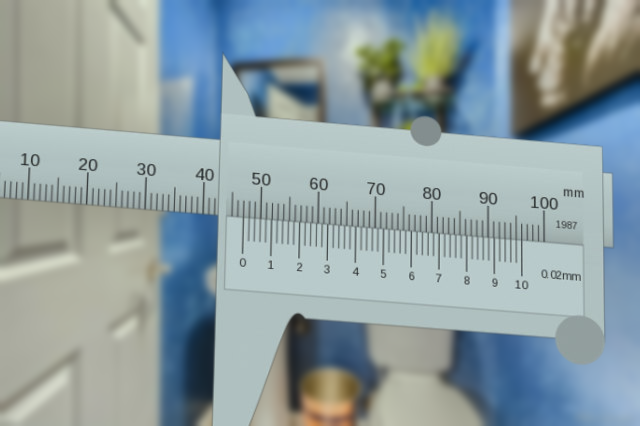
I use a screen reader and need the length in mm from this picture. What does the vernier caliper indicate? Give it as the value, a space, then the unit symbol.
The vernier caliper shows 47.0 mm
